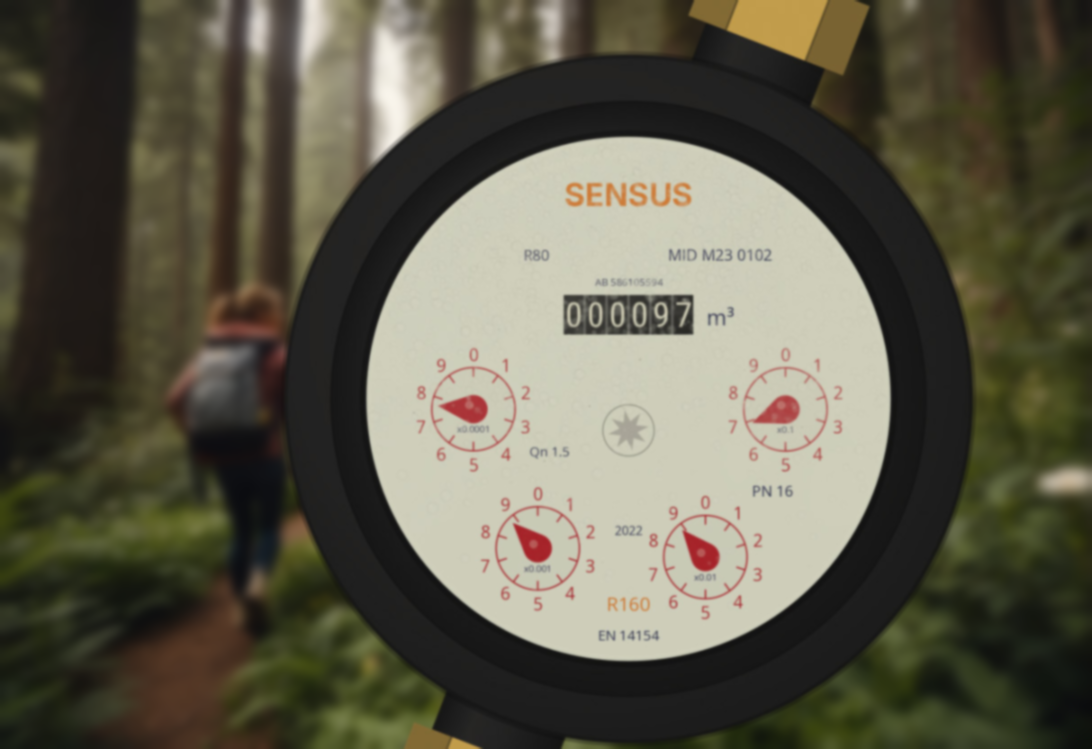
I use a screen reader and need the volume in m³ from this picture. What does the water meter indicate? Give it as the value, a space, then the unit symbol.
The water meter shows 97.6887 m³
